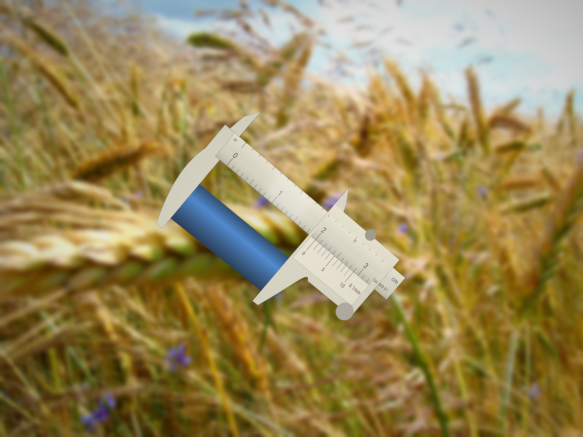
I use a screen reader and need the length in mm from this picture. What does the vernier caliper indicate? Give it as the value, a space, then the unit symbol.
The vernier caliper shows 20.0 mm
